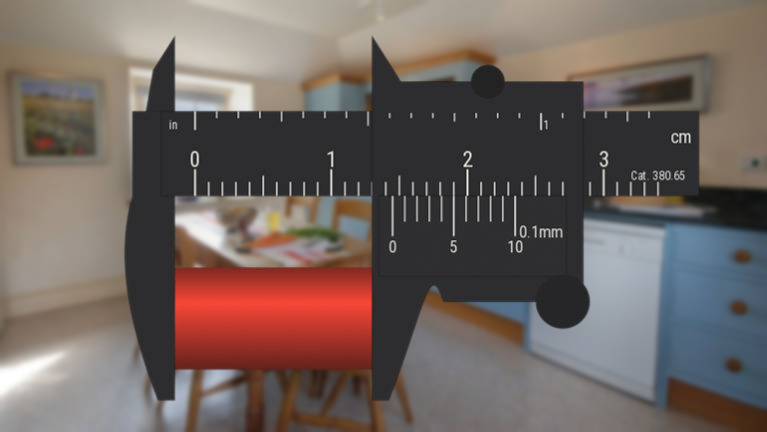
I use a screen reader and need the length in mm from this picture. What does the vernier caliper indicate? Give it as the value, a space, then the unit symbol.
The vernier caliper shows 14.5 mm
